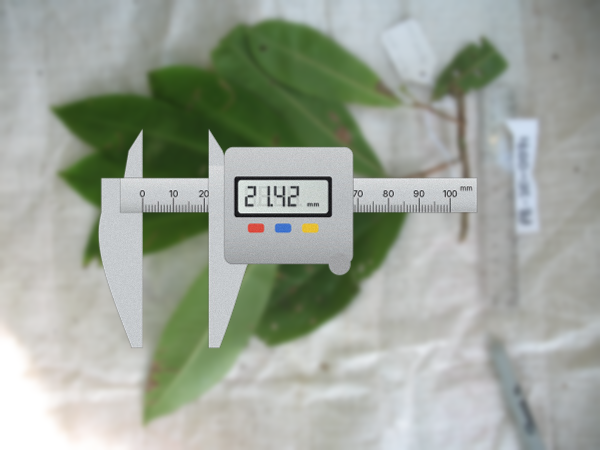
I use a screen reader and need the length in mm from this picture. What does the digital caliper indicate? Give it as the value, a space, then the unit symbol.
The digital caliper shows 21.42 mm
